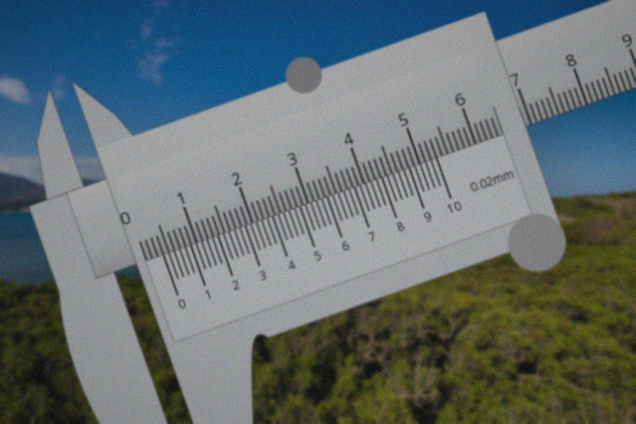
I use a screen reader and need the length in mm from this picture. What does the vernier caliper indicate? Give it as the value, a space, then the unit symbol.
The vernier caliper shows 4.0 mm
